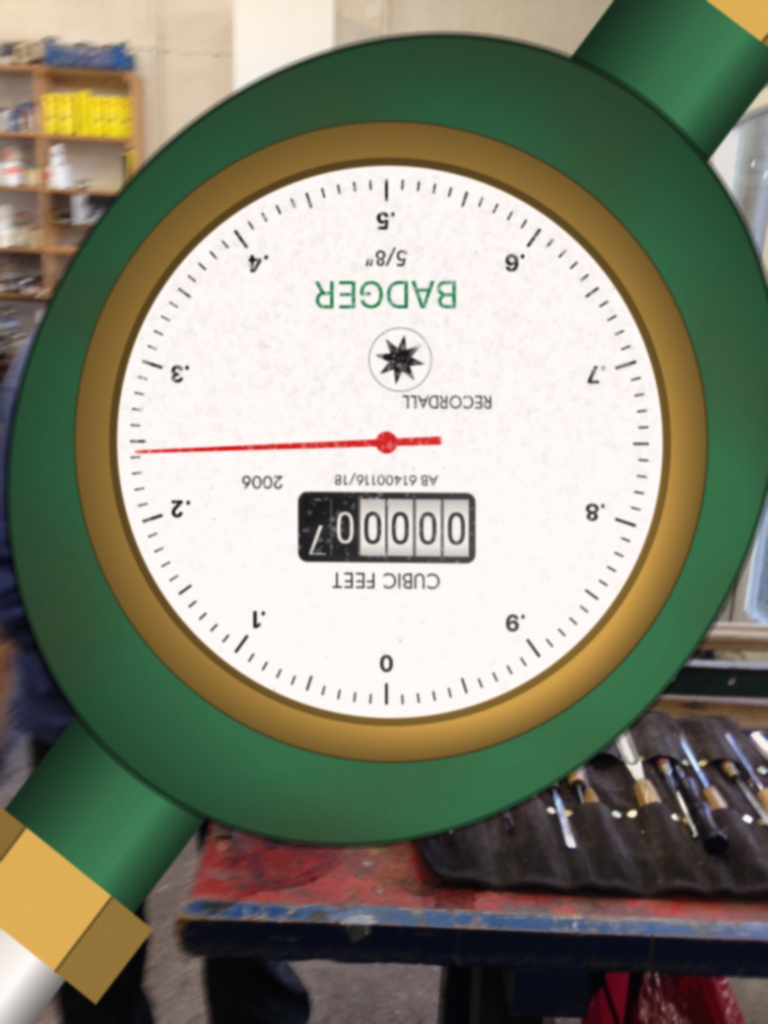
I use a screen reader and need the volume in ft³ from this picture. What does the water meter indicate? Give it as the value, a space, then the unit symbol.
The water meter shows 7.24 ft³
